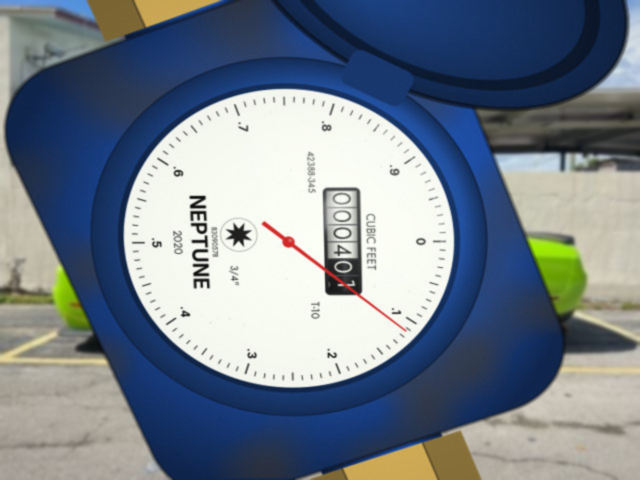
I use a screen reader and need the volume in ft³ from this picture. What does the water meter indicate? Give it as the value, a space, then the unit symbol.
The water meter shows 401.11 ft³
